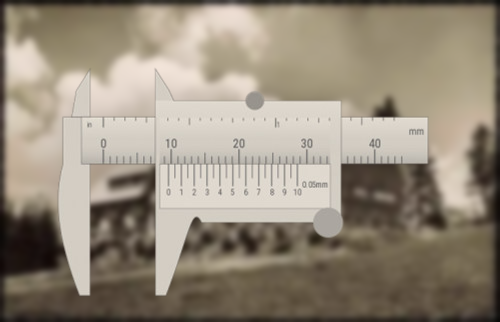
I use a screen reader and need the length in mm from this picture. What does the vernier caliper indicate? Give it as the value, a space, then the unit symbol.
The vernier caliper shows 9.6 mm
